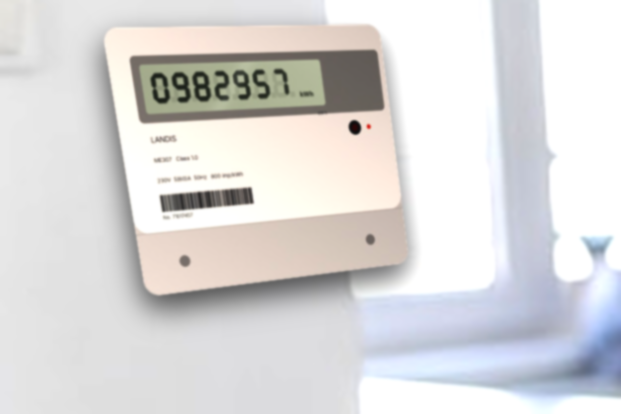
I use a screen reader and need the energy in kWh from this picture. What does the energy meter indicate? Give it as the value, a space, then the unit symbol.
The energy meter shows 982957 kWh
